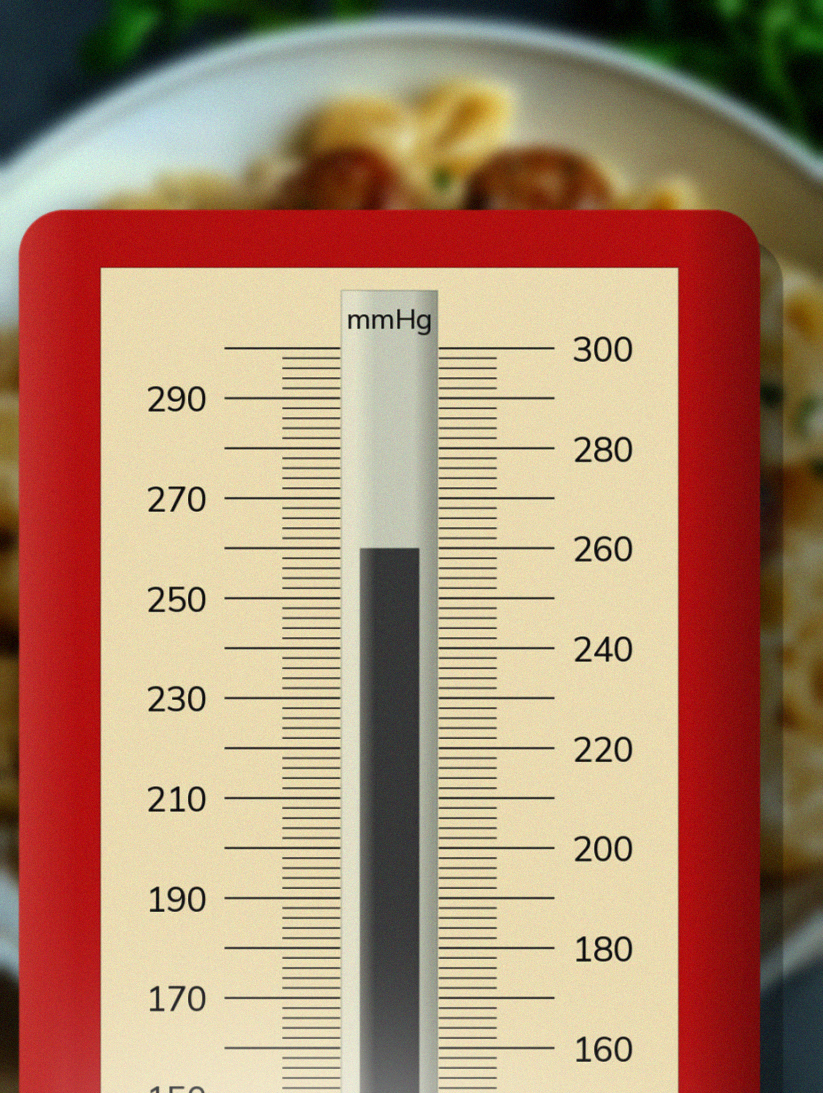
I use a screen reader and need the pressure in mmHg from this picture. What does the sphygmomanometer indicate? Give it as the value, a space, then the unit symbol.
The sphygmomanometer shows 260 mmHg
